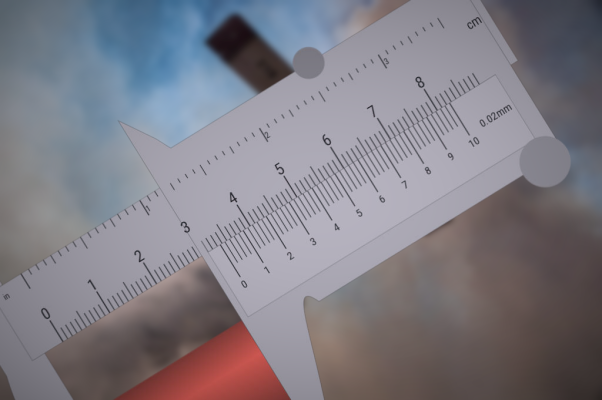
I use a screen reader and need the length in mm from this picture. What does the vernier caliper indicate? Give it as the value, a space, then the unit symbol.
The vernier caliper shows 33.6 mm
